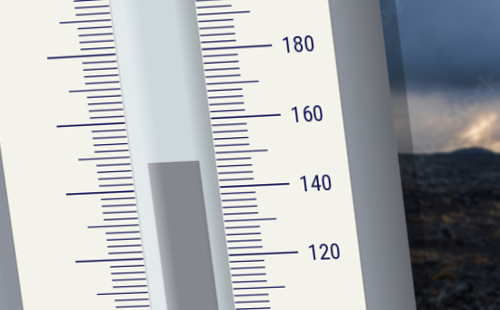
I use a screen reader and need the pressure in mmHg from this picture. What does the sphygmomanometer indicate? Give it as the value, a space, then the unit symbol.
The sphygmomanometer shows 148 mmHg
